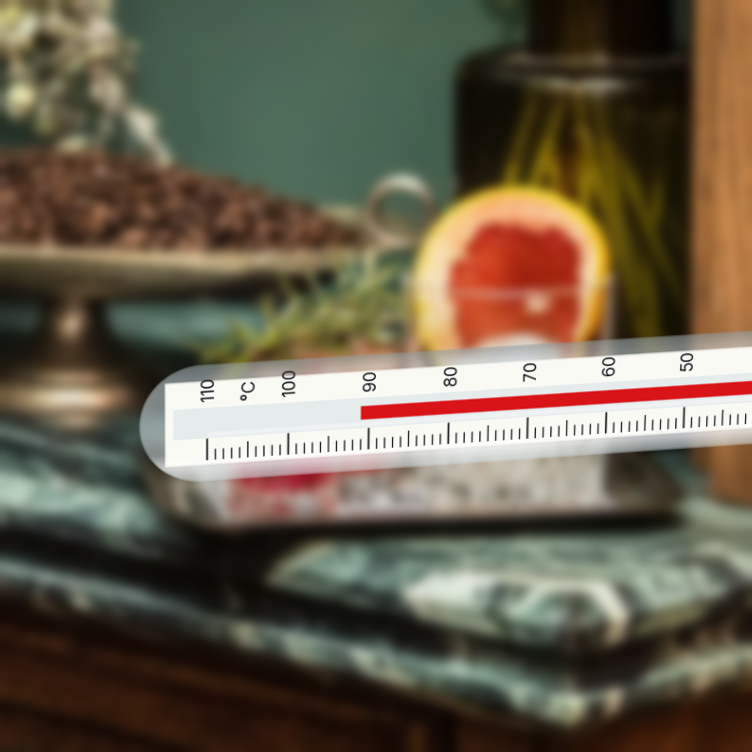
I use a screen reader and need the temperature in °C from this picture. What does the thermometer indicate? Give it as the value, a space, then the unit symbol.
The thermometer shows 91 °C
